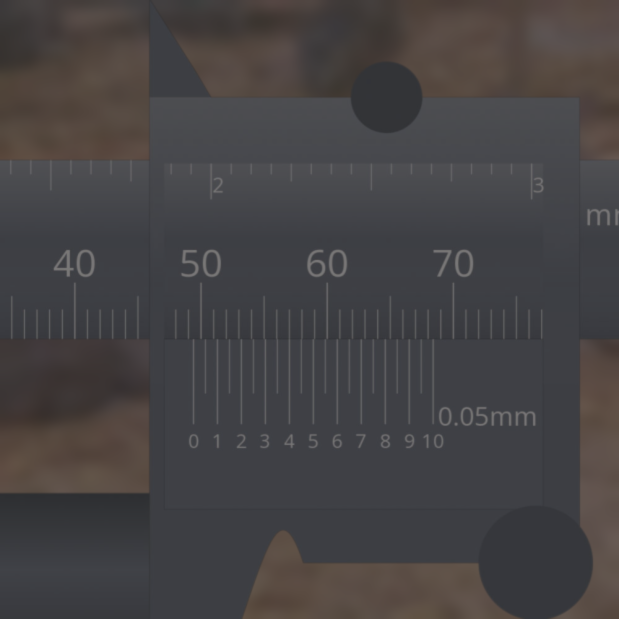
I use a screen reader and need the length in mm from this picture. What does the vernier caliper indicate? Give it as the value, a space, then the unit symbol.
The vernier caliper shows 49.4 mm
